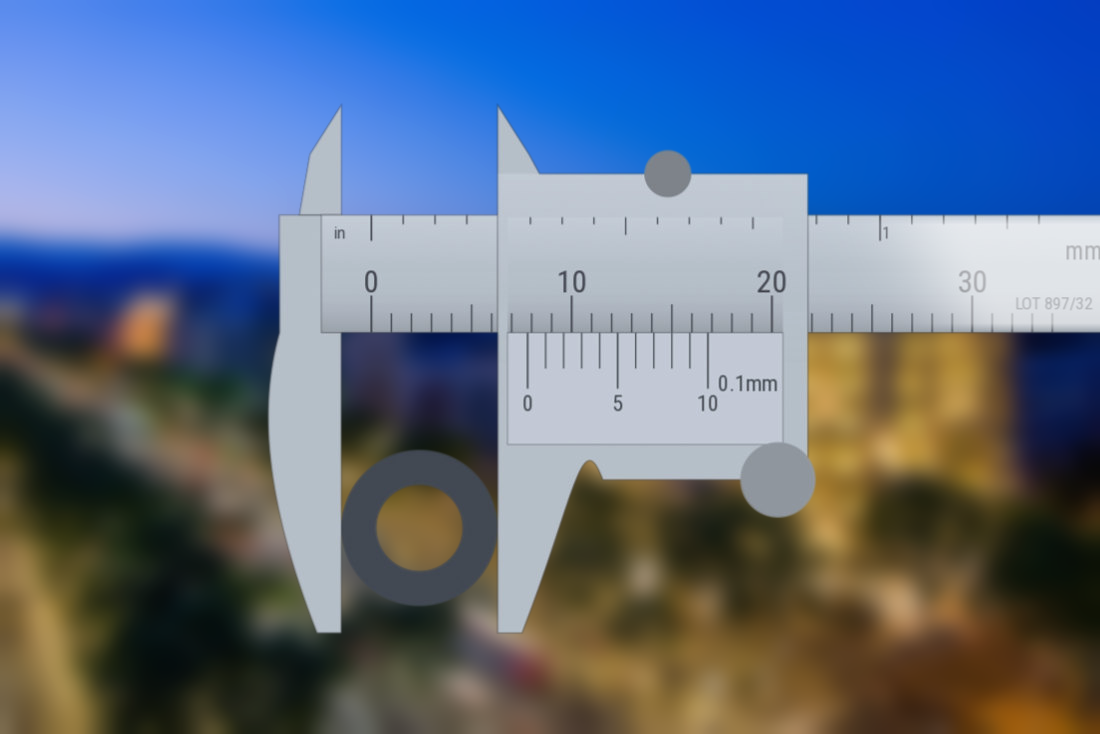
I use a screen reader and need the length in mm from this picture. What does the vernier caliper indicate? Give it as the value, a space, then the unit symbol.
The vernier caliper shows 7.8 mm
